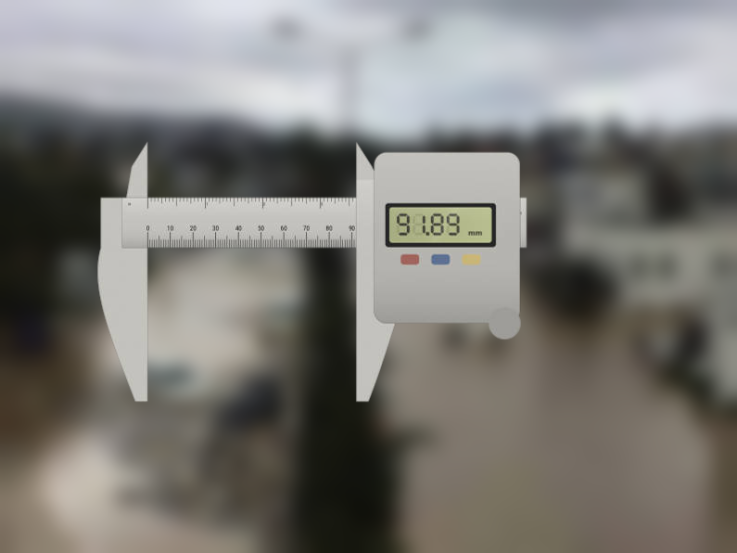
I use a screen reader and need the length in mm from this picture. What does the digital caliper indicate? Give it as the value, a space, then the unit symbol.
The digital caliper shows 91.89 mm
